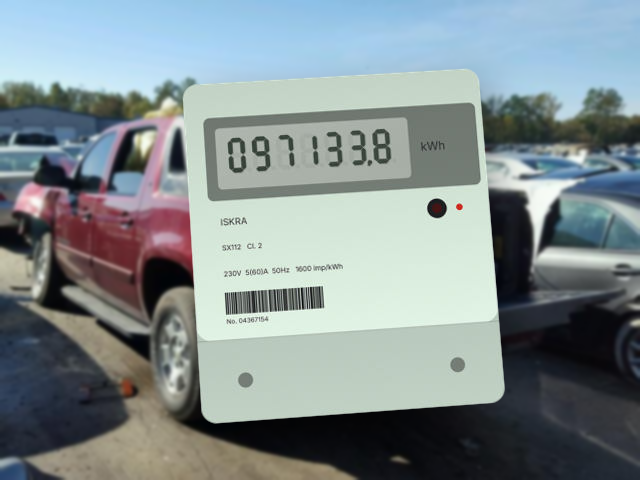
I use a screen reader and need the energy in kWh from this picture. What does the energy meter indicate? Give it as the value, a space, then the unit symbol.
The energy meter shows 97133.8 kWh
